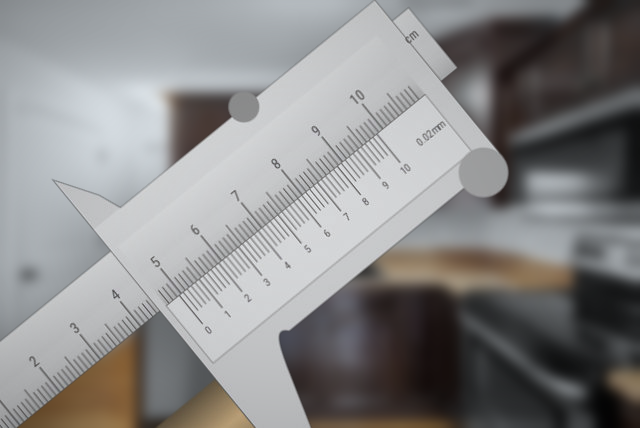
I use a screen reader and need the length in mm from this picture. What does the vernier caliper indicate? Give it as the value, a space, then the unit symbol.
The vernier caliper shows 49.5 mm
